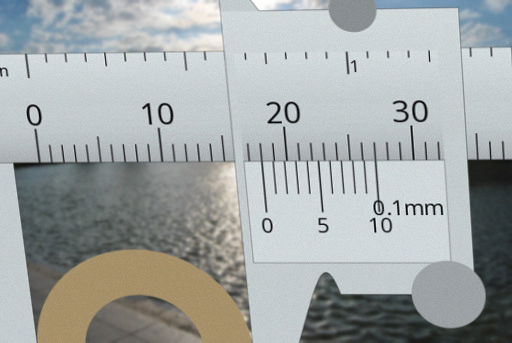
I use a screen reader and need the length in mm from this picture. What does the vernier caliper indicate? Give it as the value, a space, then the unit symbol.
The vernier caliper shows 18.0 mm
